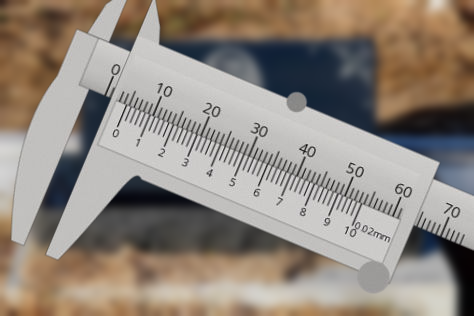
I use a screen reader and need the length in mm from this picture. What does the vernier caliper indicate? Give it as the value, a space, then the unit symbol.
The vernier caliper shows 4.5 mm
